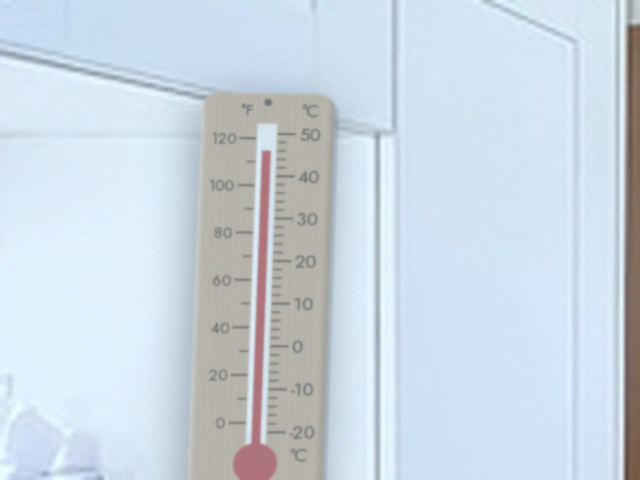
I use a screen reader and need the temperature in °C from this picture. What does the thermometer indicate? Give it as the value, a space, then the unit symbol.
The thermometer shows 46 °C
